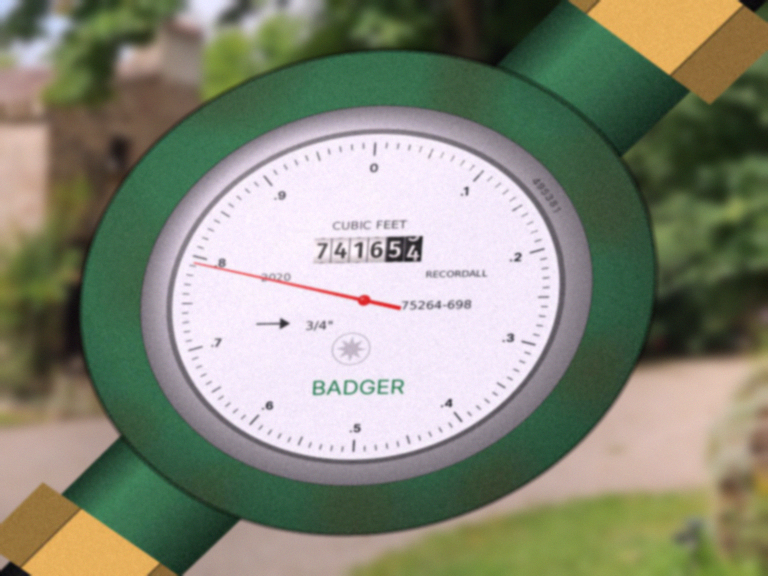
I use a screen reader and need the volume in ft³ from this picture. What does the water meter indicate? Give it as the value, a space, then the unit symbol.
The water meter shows 741653.79 ft³
